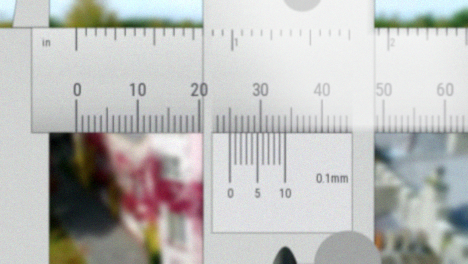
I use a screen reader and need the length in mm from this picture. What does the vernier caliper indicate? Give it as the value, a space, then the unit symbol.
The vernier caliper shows 25.0 mm
